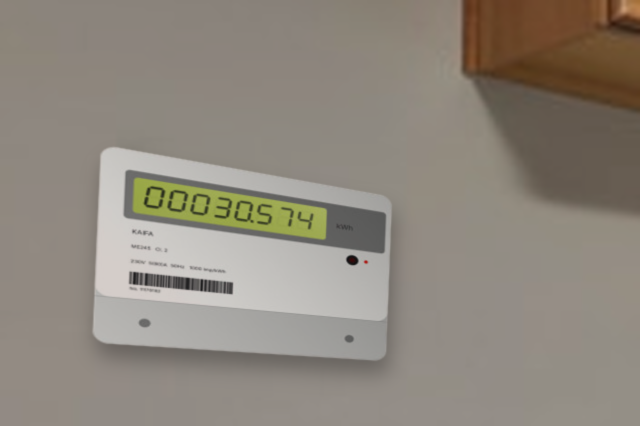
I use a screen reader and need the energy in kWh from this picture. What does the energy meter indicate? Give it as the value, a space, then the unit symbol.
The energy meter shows 30.574 kWh
